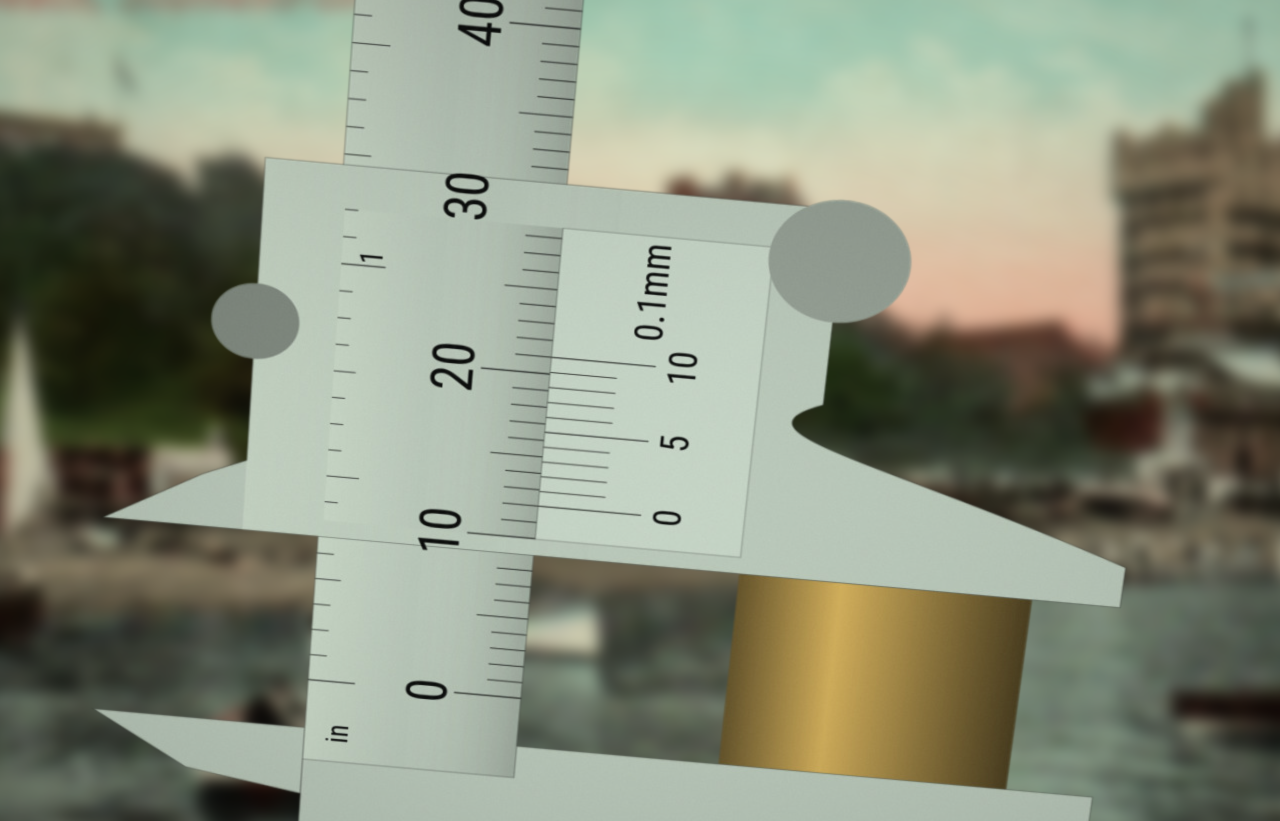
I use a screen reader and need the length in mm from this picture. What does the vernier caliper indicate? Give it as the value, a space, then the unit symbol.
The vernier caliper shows 12.0 mm
